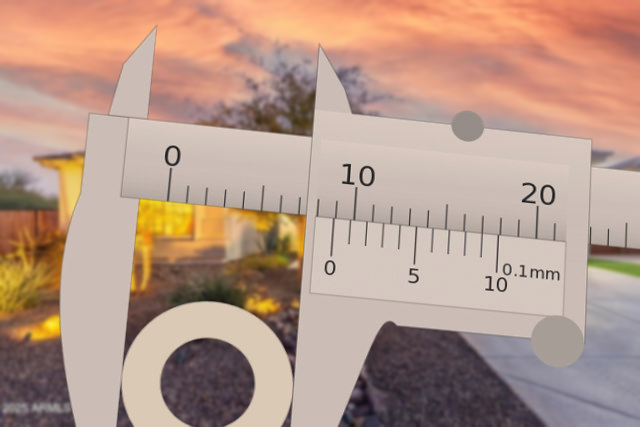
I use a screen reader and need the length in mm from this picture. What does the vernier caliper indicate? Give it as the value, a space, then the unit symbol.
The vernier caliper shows 8.9 mm
